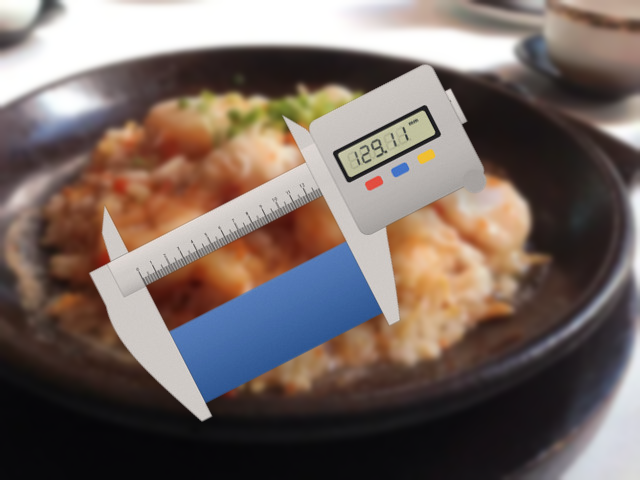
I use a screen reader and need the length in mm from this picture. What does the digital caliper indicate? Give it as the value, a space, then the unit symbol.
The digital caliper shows 129.11 mm
